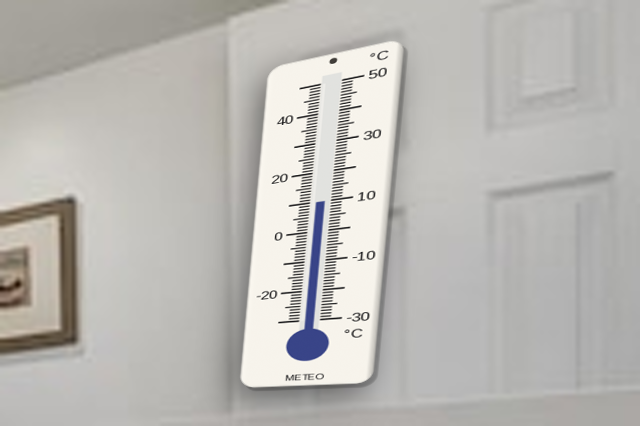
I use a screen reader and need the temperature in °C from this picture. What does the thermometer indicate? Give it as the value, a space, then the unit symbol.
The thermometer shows 10 °C
